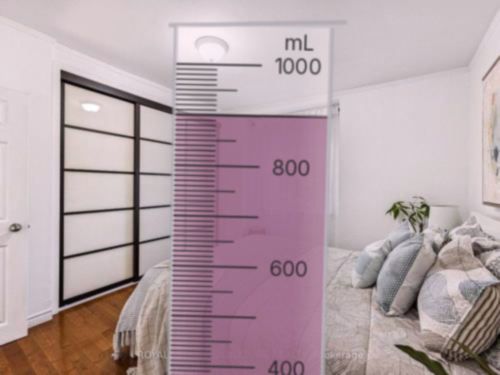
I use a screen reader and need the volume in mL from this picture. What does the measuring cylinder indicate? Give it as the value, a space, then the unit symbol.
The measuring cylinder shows 900 mL
